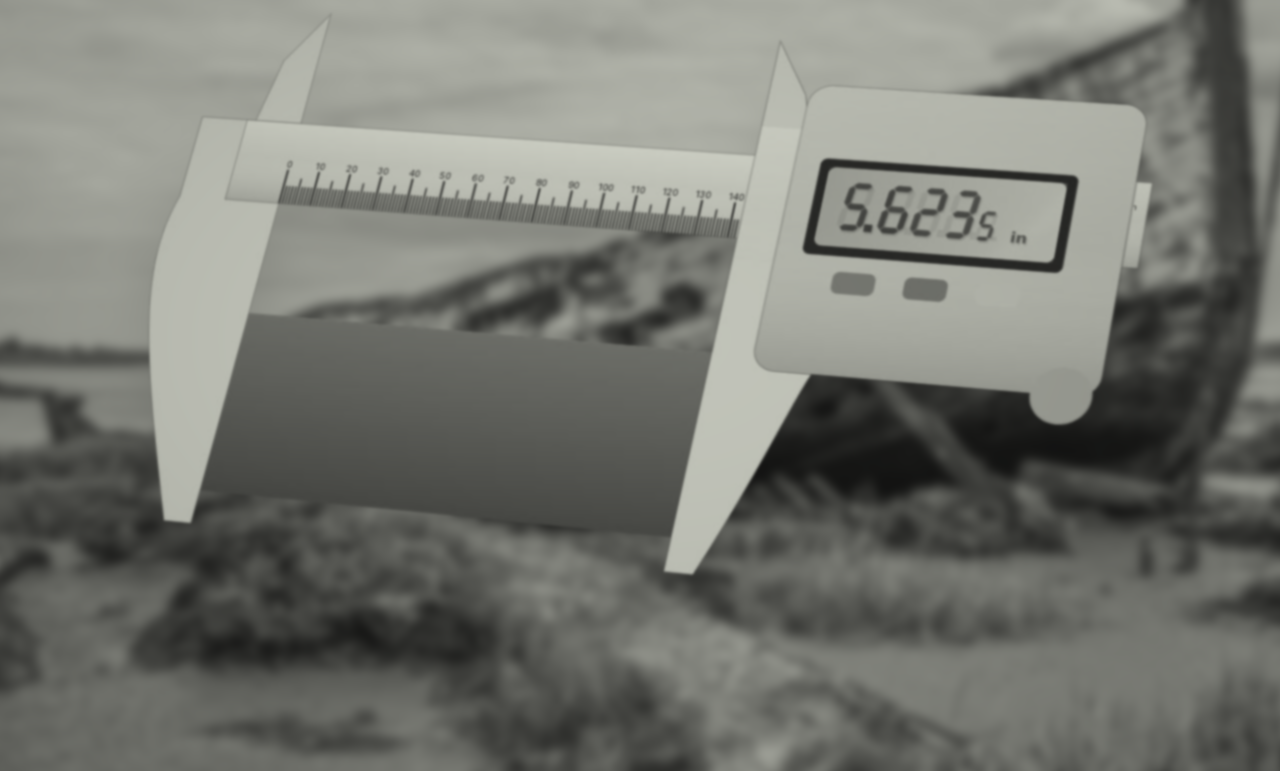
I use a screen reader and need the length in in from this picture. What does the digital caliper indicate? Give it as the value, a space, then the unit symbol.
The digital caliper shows 5.6235 in
